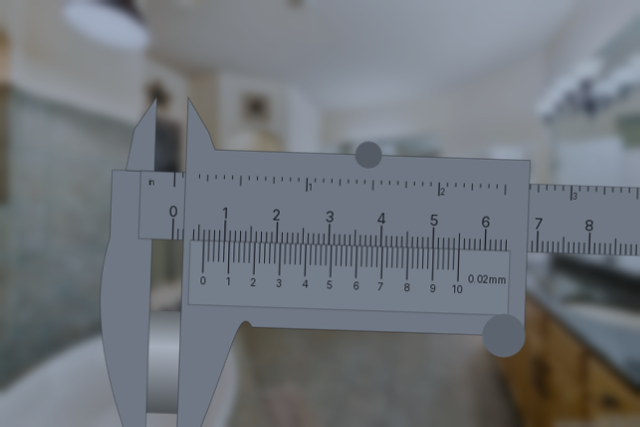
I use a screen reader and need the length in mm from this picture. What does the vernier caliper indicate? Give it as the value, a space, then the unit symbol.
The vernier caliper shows 6.0 mm
